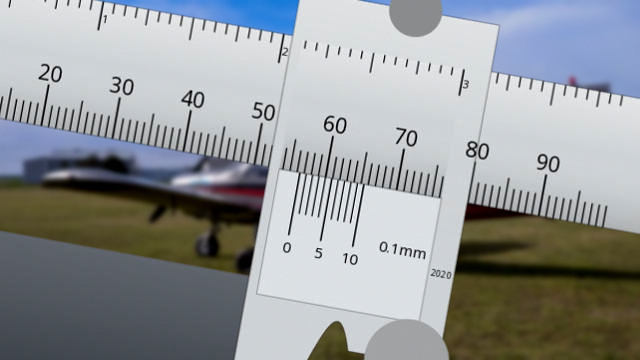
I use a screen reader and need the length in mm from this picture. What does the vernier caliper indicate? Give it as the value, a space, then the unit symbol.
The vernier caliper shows 56.4 mm
